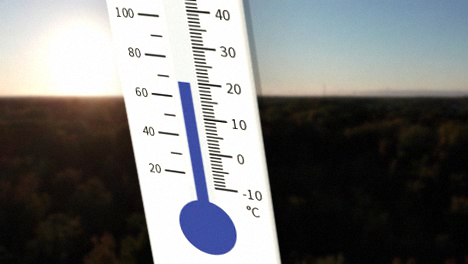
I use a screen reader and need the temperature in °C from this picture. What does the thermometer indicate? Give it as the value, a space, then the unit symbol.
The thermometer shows 20 °C
